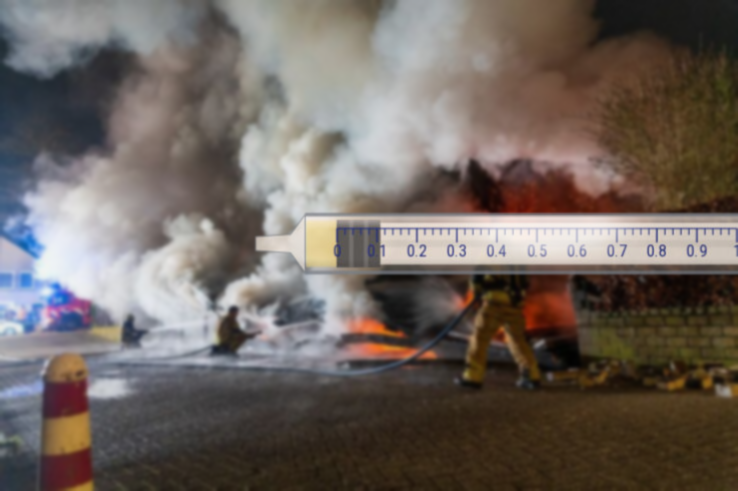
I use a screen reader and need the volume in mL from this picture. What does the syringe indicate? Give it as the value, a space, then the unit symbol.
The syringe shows 0 mL
